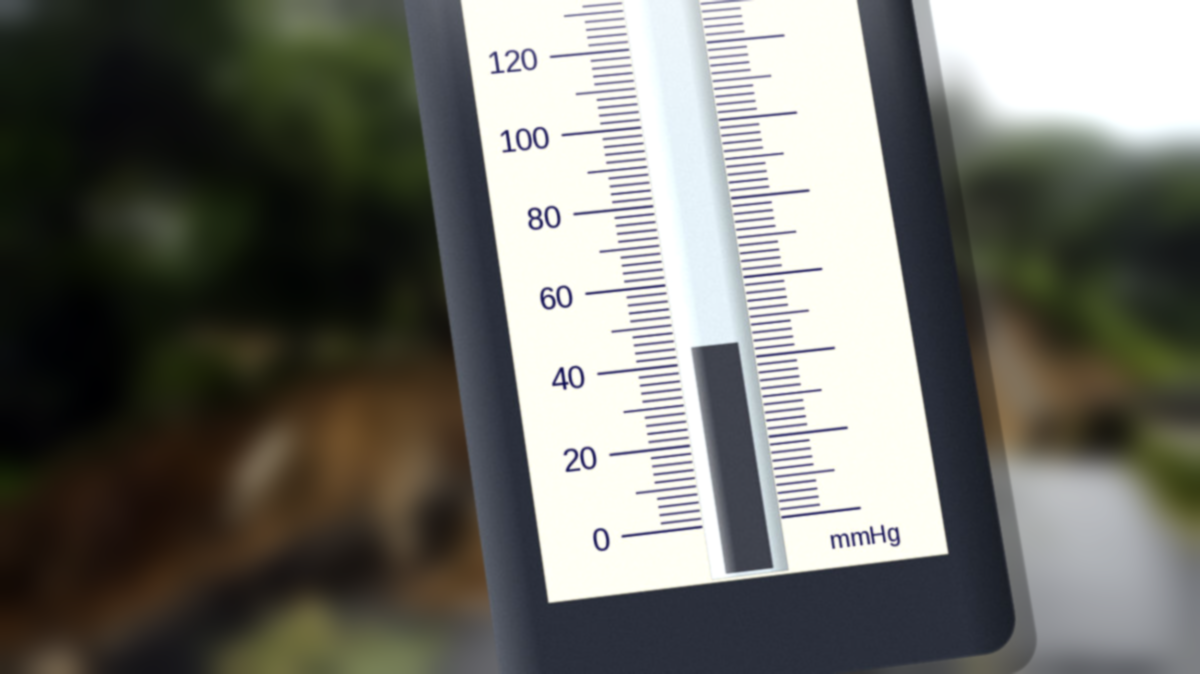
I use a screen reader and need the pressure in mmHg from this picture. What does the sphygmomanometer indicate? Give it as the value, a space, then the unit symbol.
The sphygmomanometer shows 44 mmHg
